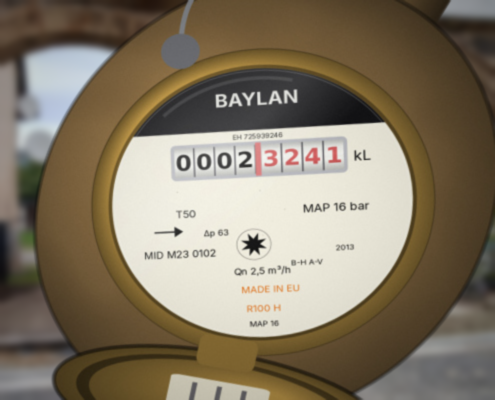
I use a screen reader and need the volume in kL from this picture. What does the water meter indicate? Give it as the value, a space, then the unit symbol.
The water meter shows 2.3241 kL
